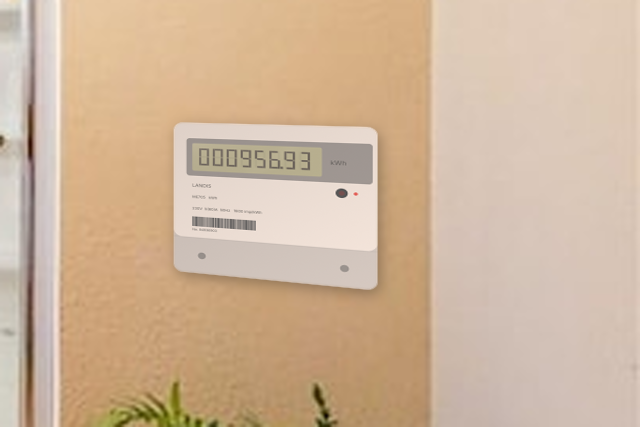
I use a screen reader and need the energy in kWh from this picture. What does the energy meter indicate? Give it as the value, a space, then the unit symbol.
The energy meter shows 956.93 kWh
